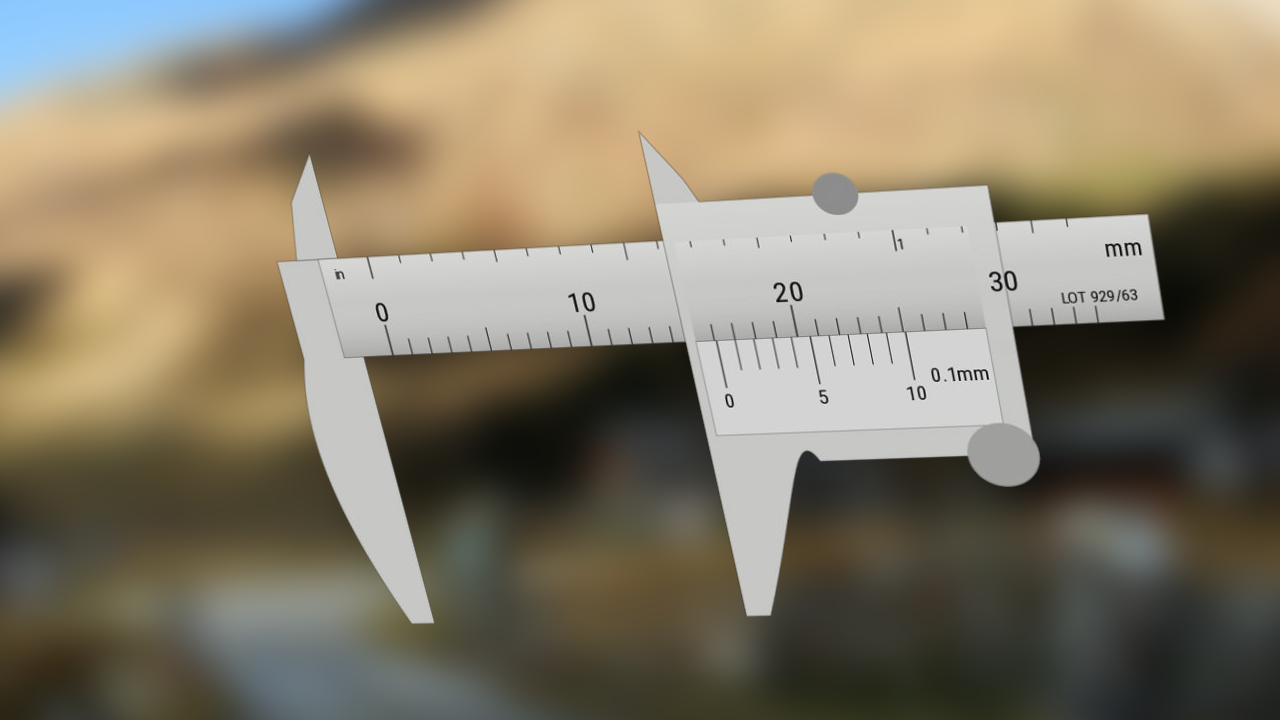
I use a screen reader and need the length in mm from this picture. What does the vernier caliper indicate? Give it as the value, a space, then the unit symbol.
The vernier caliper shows 16.1 mm
